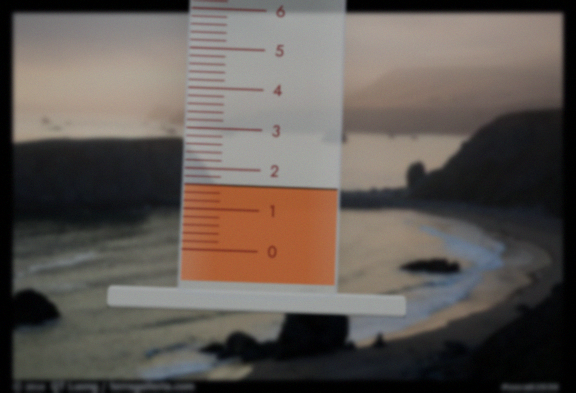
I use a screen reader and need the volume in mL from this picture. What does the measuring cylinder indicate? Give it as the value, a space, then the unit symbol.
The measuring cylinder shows 1.6 mL
